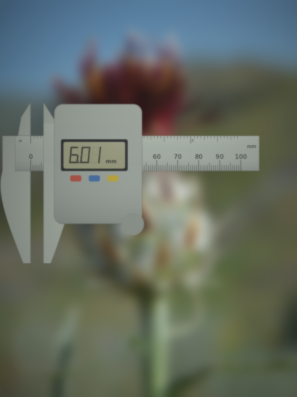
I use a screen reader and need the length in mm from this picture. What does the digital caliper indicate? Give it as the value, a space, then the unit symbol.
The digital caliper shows 6.01 mm
